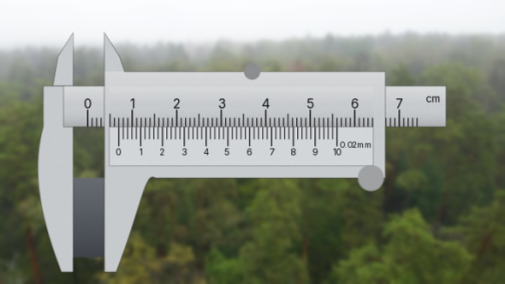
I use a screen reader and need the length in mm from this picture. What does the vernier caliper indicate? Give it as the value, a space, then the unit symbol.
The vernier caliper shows 7.0 mm
